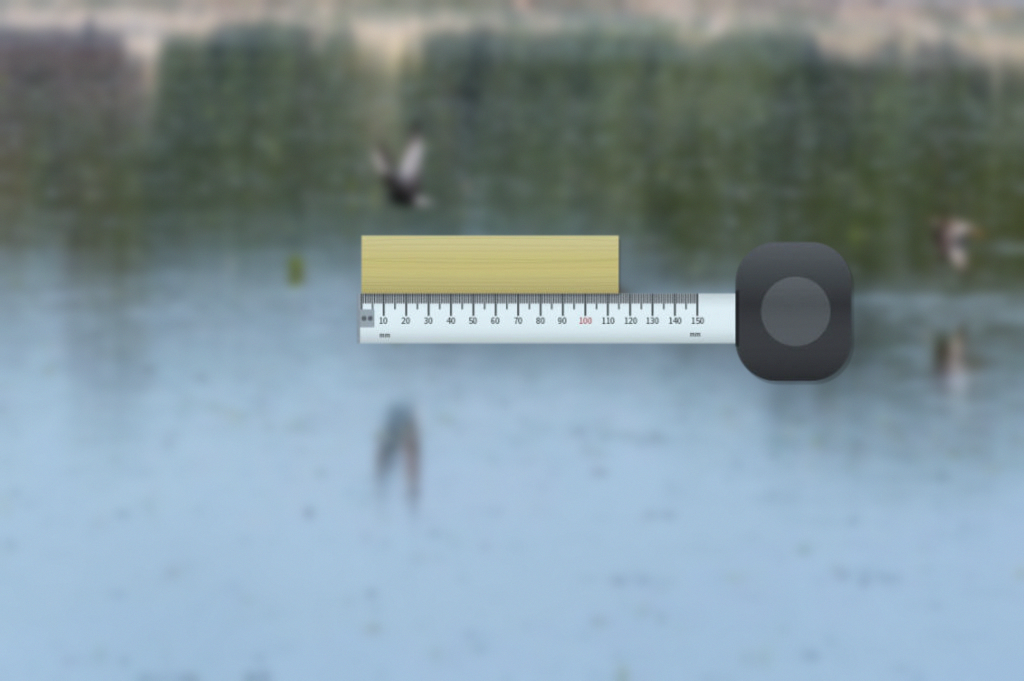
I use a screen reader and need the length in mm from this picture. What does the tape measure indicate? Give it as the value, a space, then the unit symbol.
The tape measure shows 115 mm
